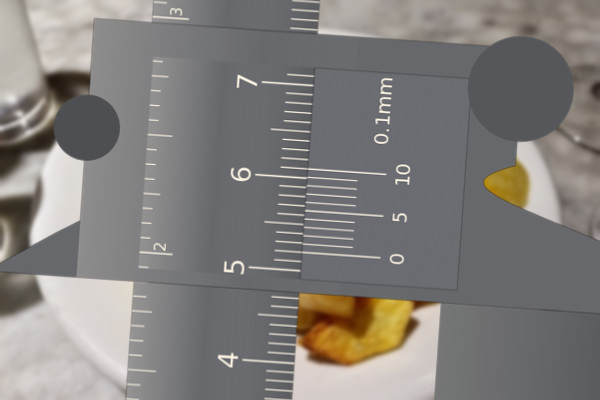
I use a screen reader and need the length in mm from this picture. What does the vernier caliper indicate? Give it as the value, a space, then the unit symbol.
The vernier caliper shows 52.0 mm
